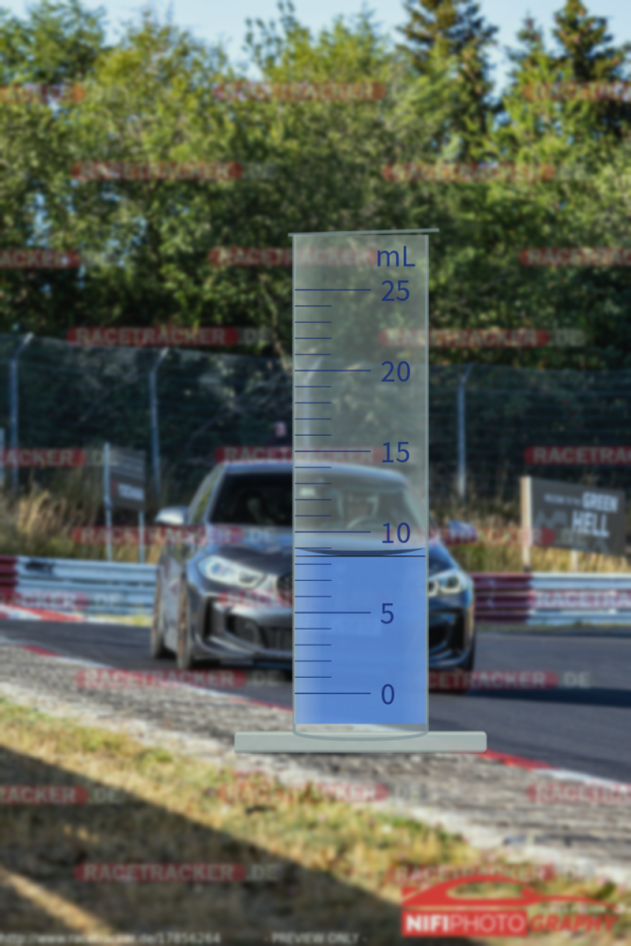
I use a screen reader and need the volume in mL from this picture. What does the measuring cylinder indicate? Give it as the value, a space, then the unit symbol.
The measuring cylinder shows 8.5 mL
